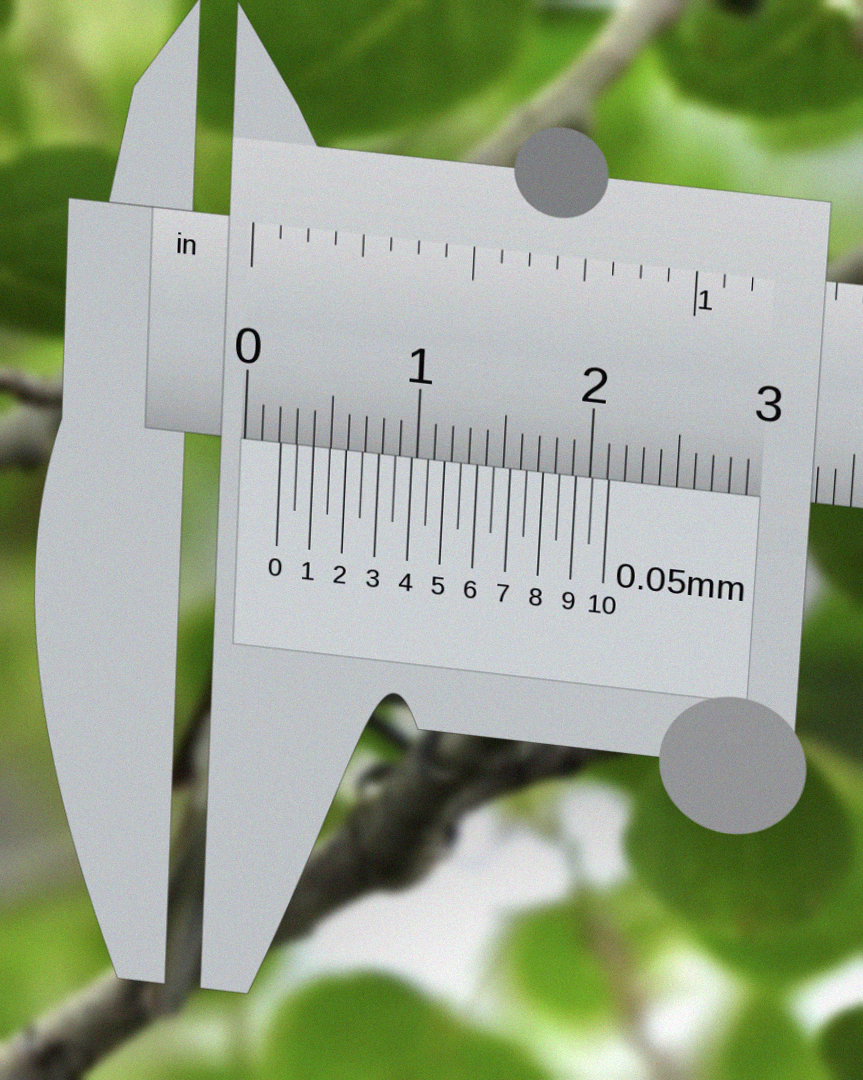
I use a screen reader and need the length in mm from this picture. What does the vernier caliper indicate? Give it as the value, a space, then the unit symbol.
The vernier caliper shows 2.1 mm
